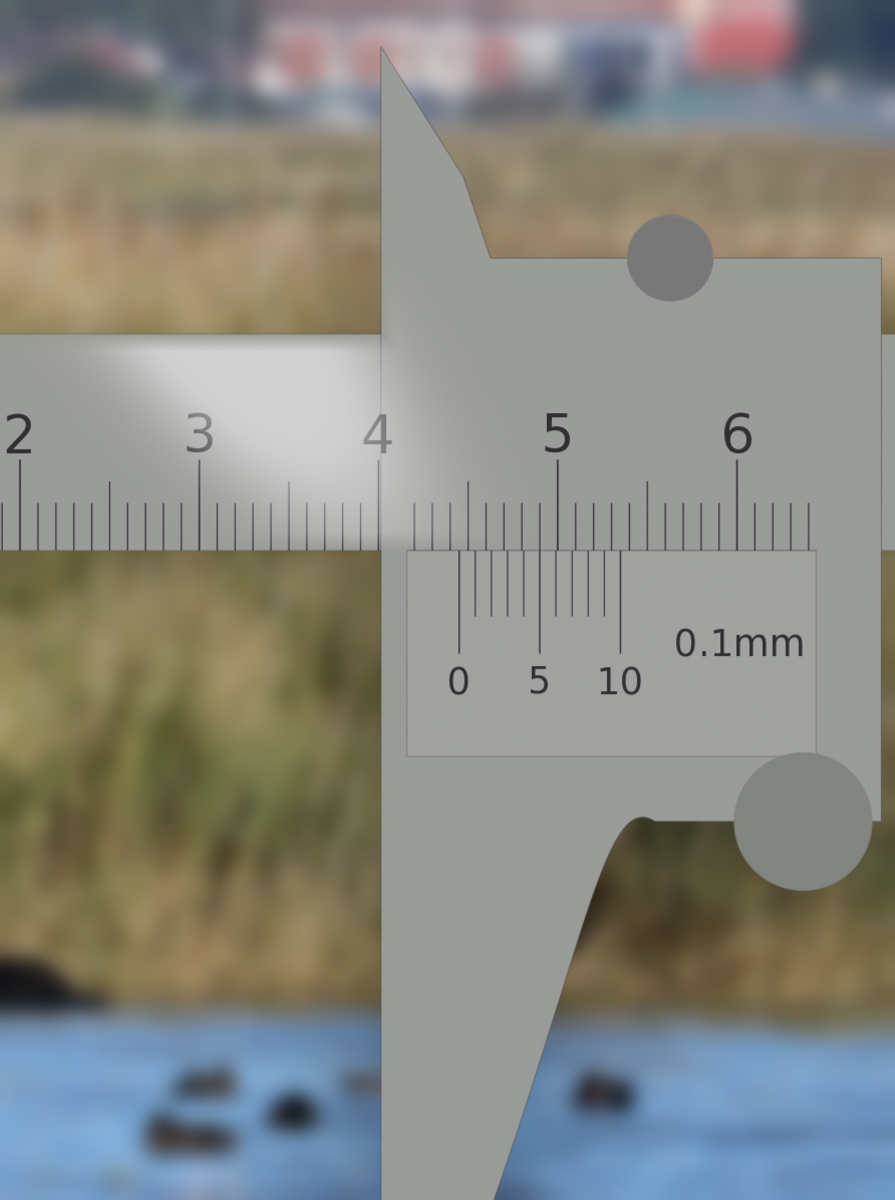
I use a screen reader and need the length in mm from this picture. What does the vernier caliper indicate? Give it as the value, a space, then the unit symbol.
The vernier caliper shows 44.5 mm
